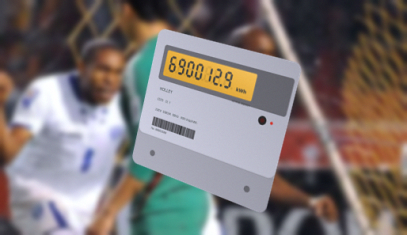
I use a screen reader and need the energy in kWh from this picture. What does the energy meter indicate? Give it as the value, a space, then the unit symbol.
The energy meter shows 690012.9 kWh
